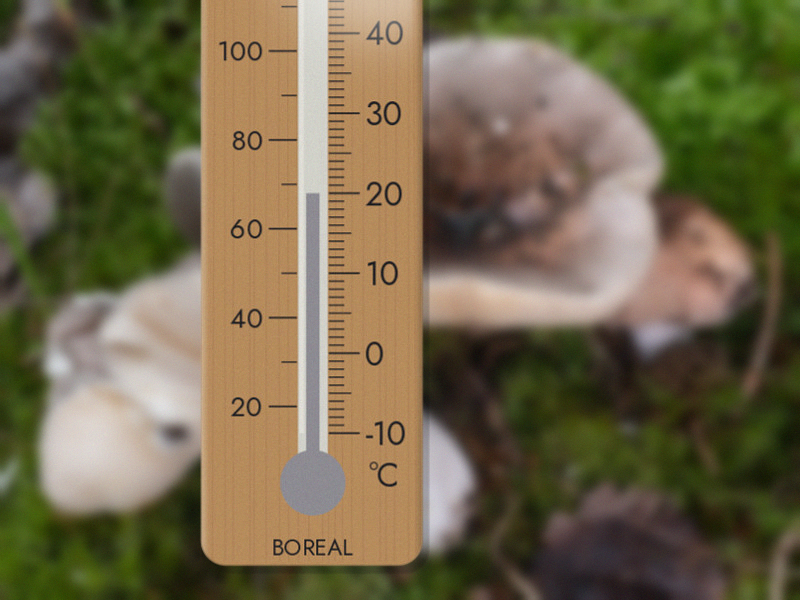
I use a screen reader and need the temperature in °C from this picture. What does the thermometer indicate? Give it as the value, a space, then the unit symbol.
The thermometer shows 20 °C
